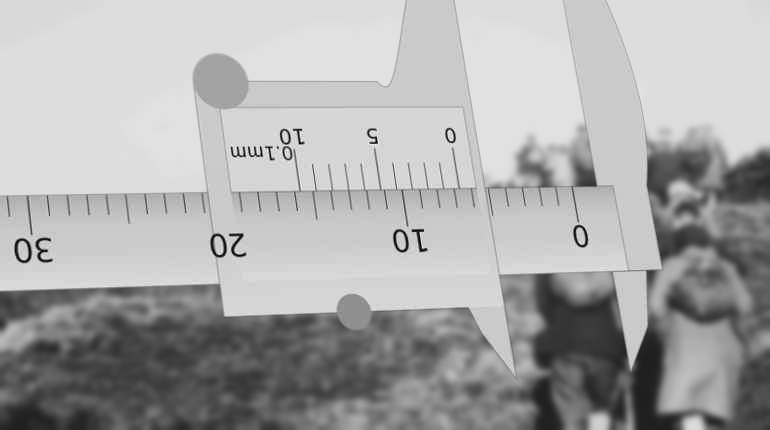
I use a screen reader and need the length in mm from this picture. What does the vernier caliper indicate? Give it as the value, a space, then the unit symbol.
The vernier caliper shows 6.7 mm
